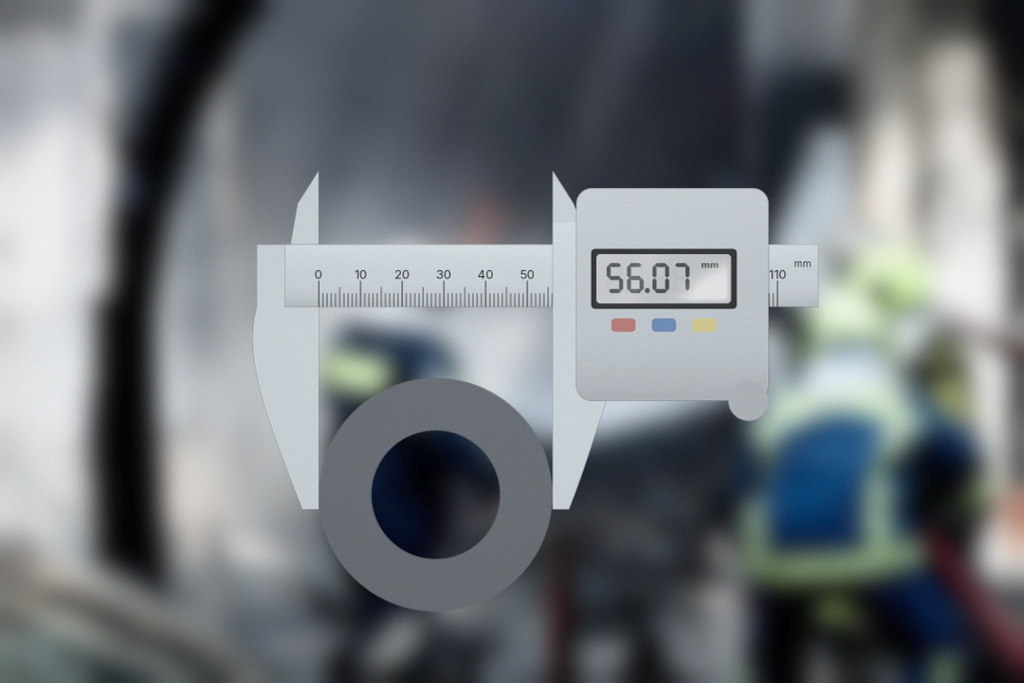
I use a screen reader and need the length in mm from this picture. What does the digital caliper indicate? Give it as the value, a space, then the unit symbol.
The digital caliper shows 56.07 mm
